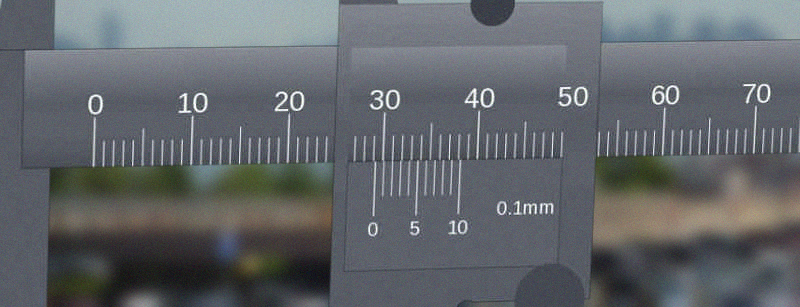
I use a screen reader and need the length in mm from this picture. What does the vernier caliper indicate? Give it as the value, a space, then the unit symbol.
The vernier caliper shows 29.2 mm
